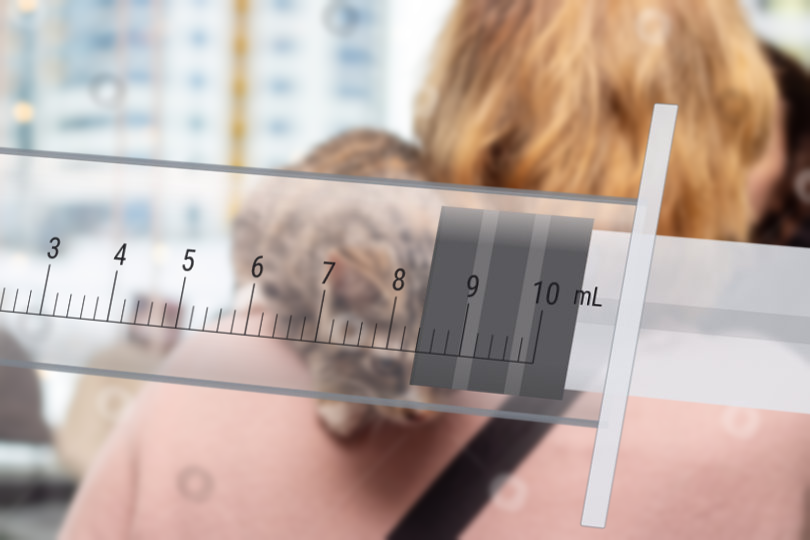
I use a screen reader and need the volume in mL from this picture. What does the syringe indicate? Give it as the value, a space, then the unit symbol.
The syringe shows 8.4 mL
